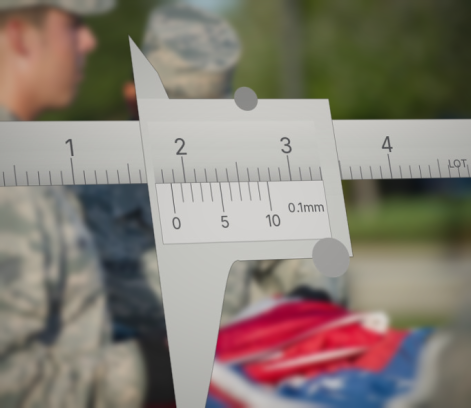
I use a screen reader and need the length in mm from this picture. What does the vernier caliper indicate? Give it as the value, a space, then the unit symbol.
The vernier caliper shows 18.7 mm
